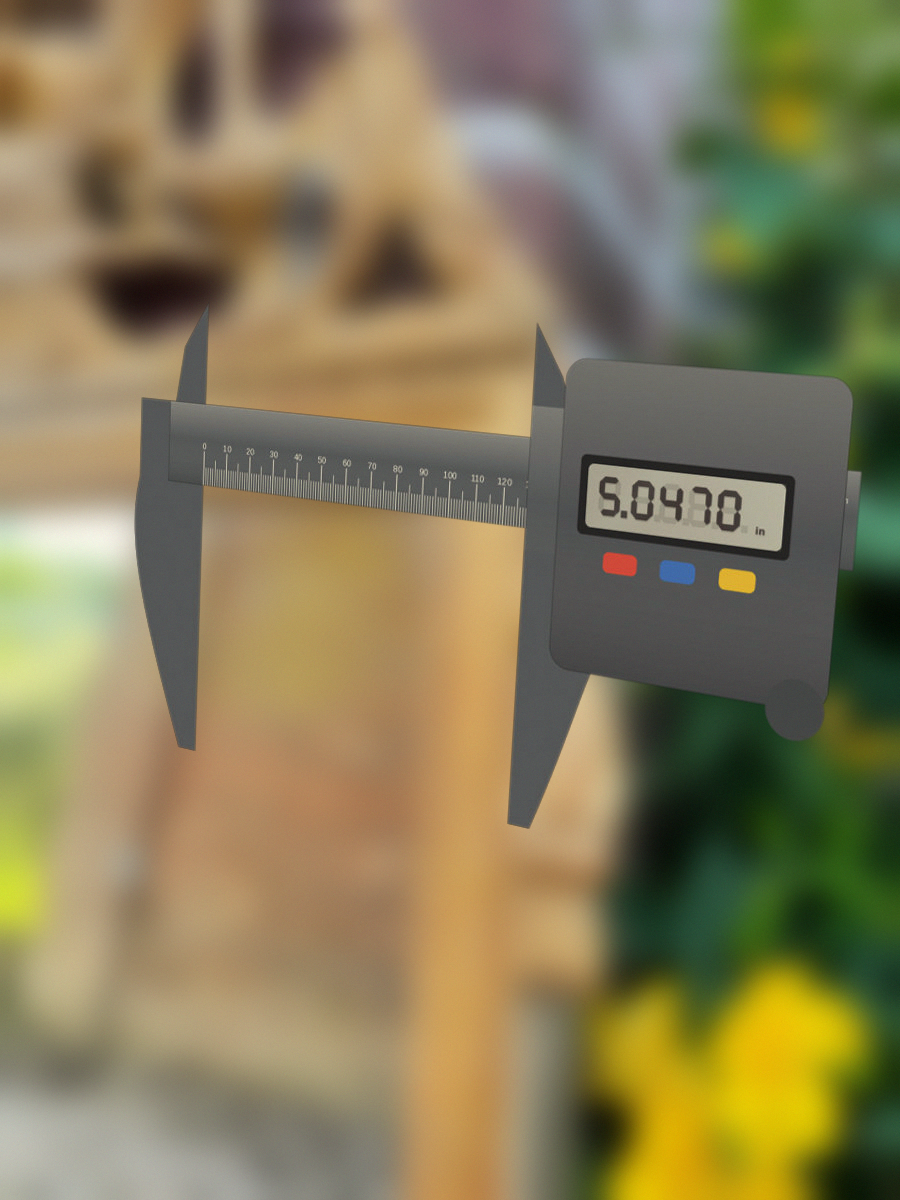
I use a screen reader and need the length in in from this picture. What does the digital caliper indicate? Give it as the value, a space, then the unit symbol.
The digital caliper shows 5.0470 in
